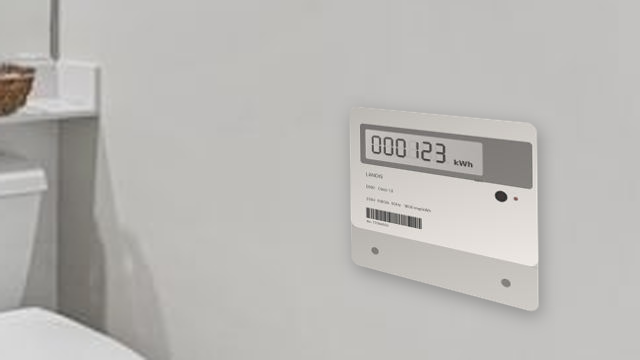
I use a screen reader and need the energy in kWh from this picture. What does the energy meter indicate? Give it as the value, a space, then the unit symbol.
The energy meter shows 123 kWh
